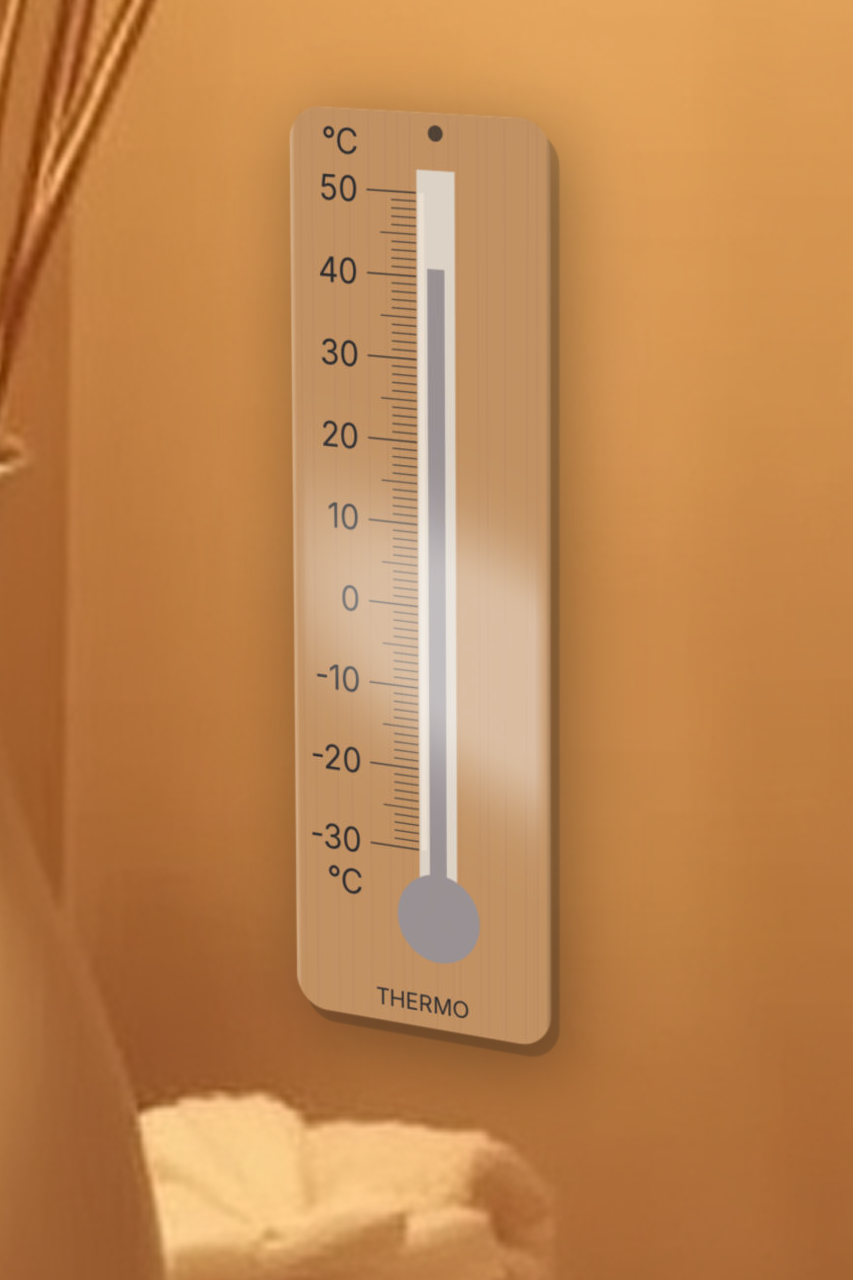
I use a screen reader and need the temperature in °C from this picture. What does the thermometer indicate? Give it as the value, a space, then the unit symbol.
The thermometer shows 41 °C
